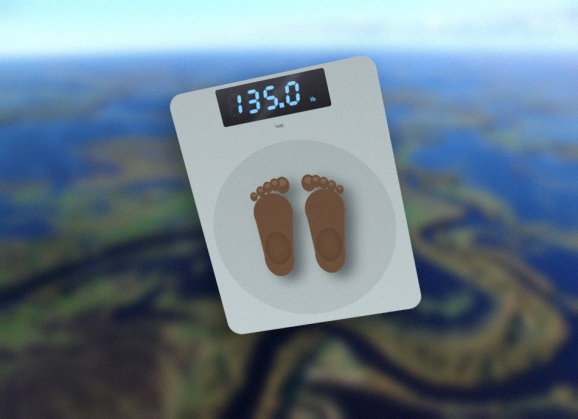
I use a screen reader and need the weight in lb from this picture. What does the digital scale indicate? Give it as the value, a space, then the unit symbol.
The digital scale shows 135.0 lb
